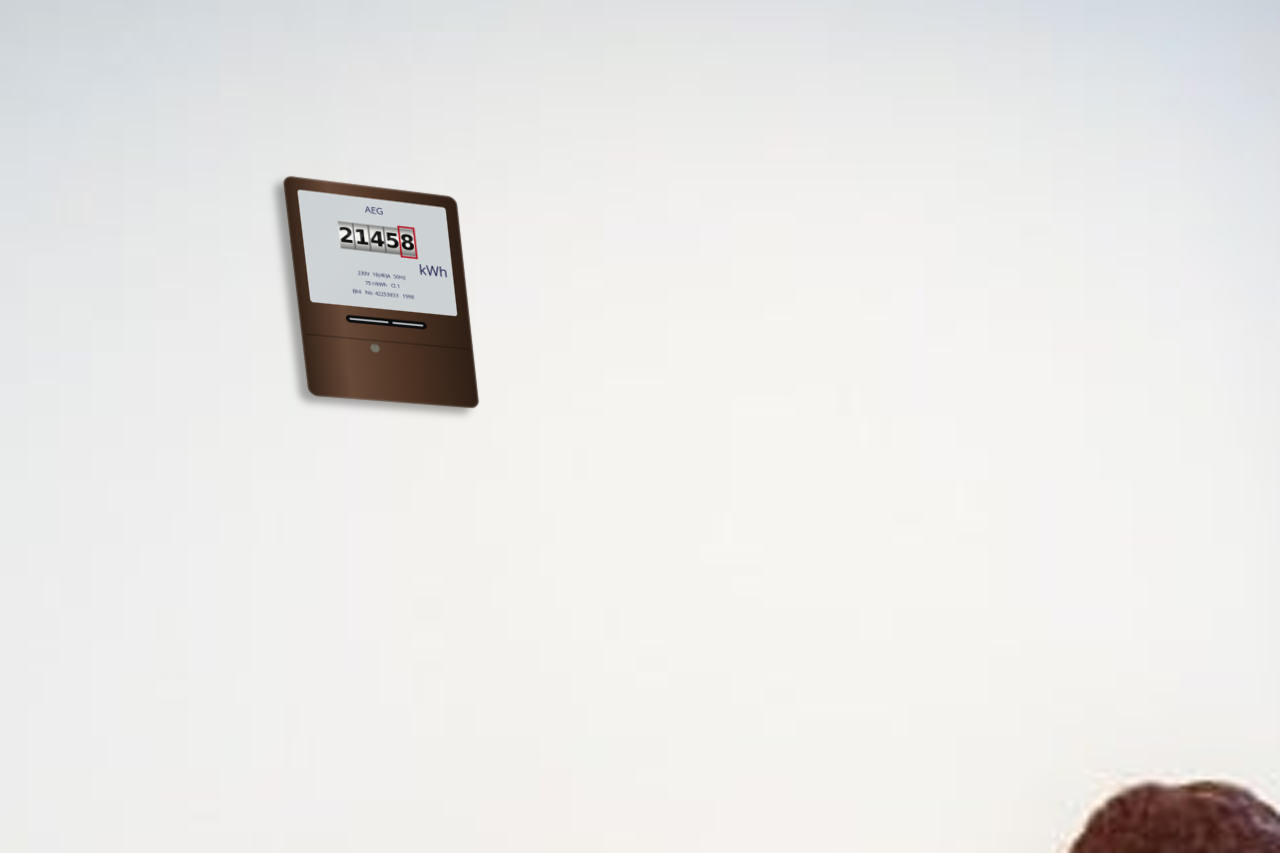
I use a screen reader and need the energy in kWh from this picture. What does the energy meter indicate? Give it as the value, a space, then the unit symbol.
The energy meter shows 2145.8 kWh
